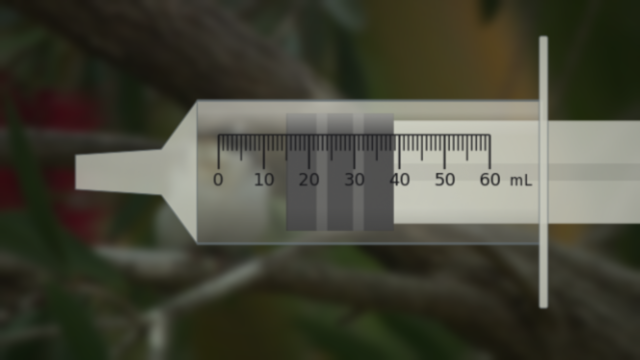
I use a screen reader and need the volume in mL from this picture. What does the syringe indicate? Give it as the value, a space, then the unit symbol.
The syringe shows 15 mL
